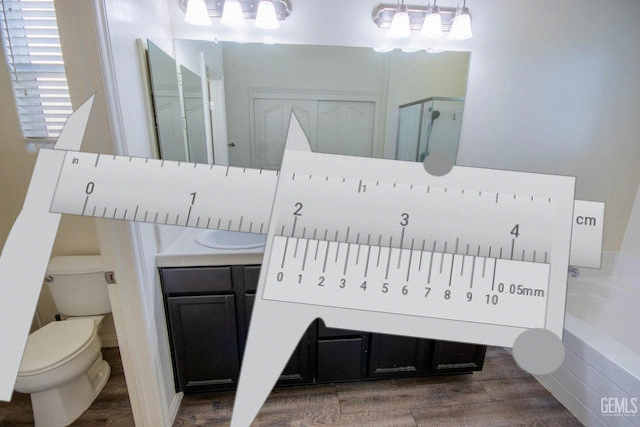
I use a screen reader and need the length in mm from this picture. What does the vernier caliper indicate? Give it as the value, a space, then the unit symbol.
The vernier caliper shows 19.6 mm
